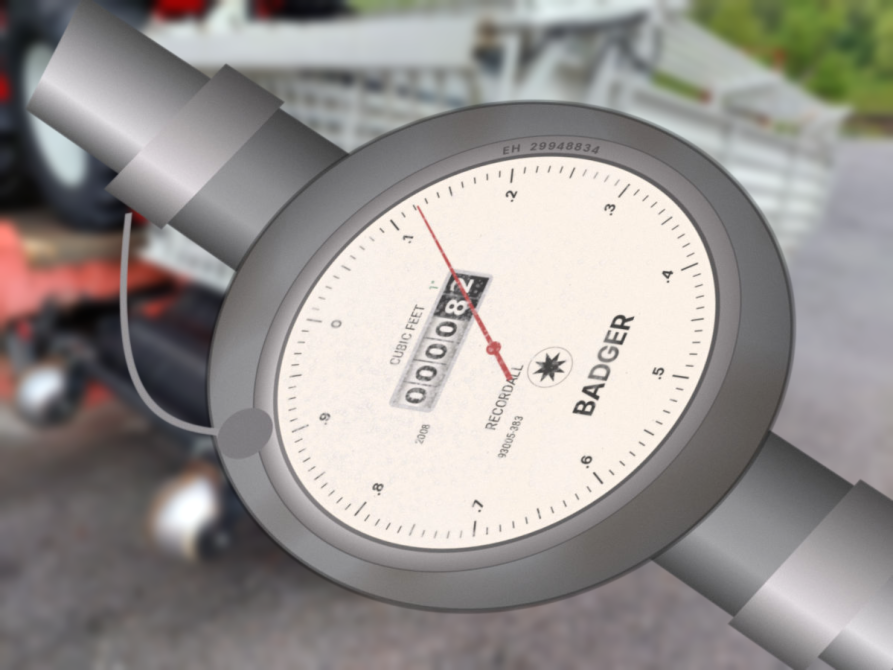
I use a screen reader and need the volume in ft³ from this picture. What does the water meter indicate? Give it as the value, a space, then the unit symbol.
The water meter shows 82.12 ft³
